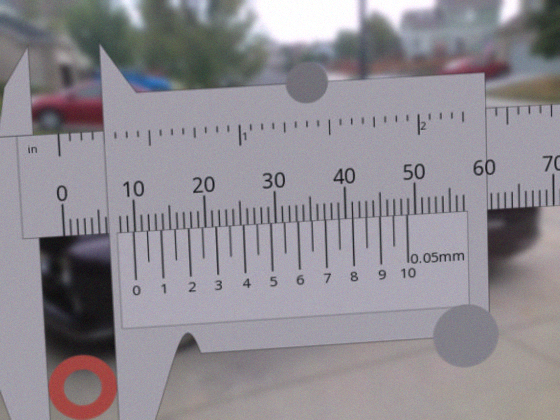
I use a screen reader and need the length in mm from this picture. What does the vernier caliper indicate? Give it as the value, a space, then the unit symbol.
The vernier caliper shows 9.8 mm
